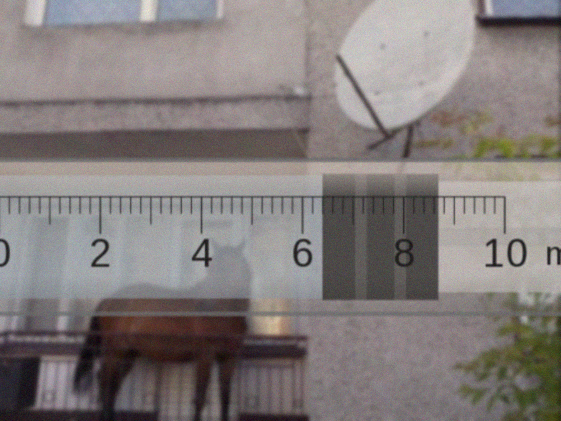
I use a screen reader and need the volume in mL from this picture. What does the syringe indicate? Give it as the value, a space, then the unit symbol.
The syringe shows 6.4 mL
